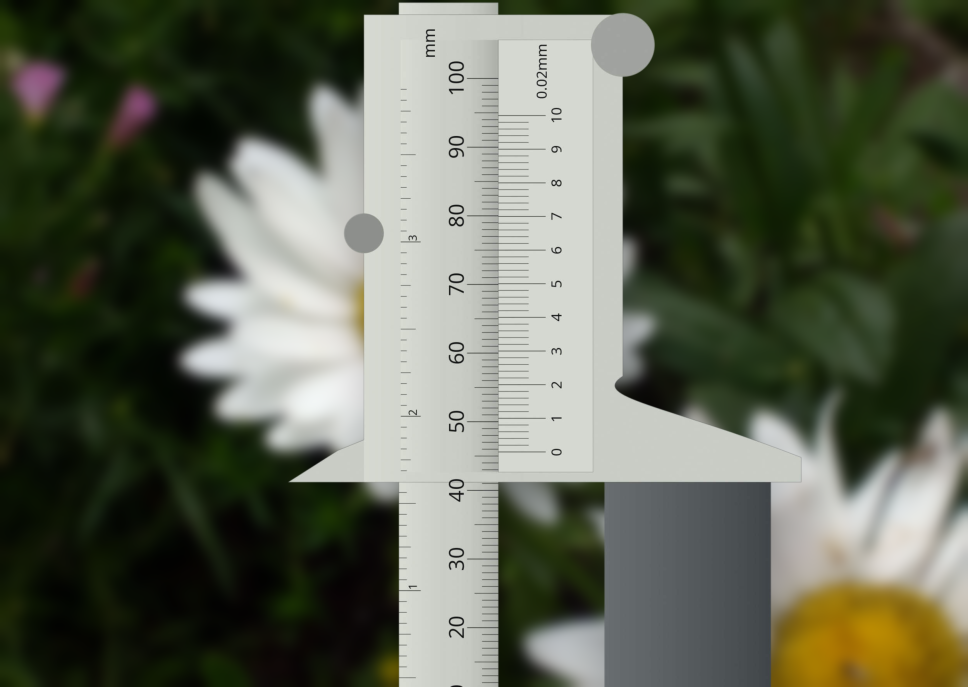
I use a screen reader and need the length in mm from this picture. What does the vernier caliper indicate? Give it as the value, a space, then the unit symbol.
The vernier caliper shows 45.6 mm
